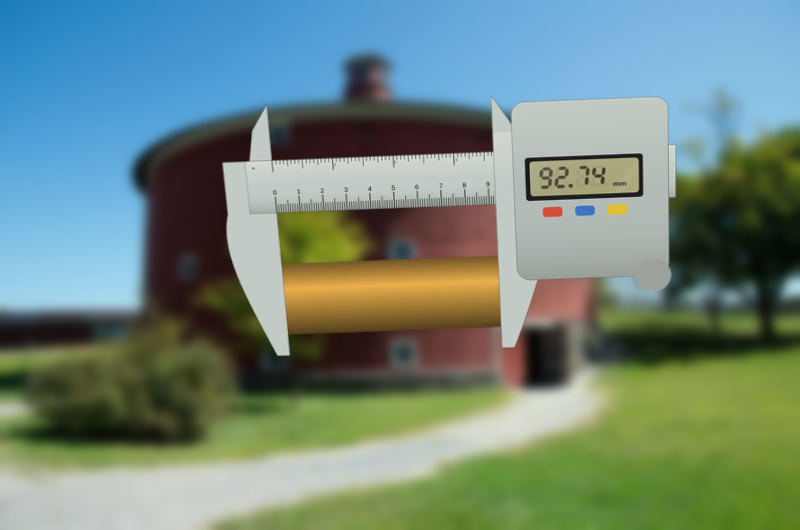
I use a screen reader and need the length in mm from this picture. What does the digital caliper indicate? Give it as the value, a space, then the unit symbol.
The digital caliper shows 92.74 mm
